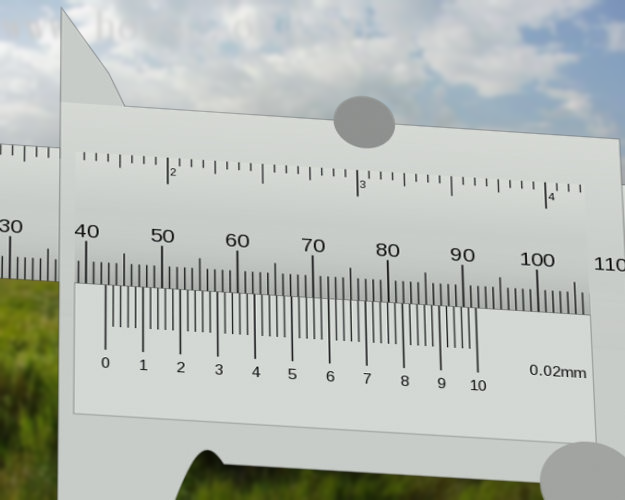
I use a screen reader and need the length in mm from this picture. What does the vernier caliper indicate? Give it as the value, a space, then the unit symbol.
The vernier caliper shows 42.6 mm
